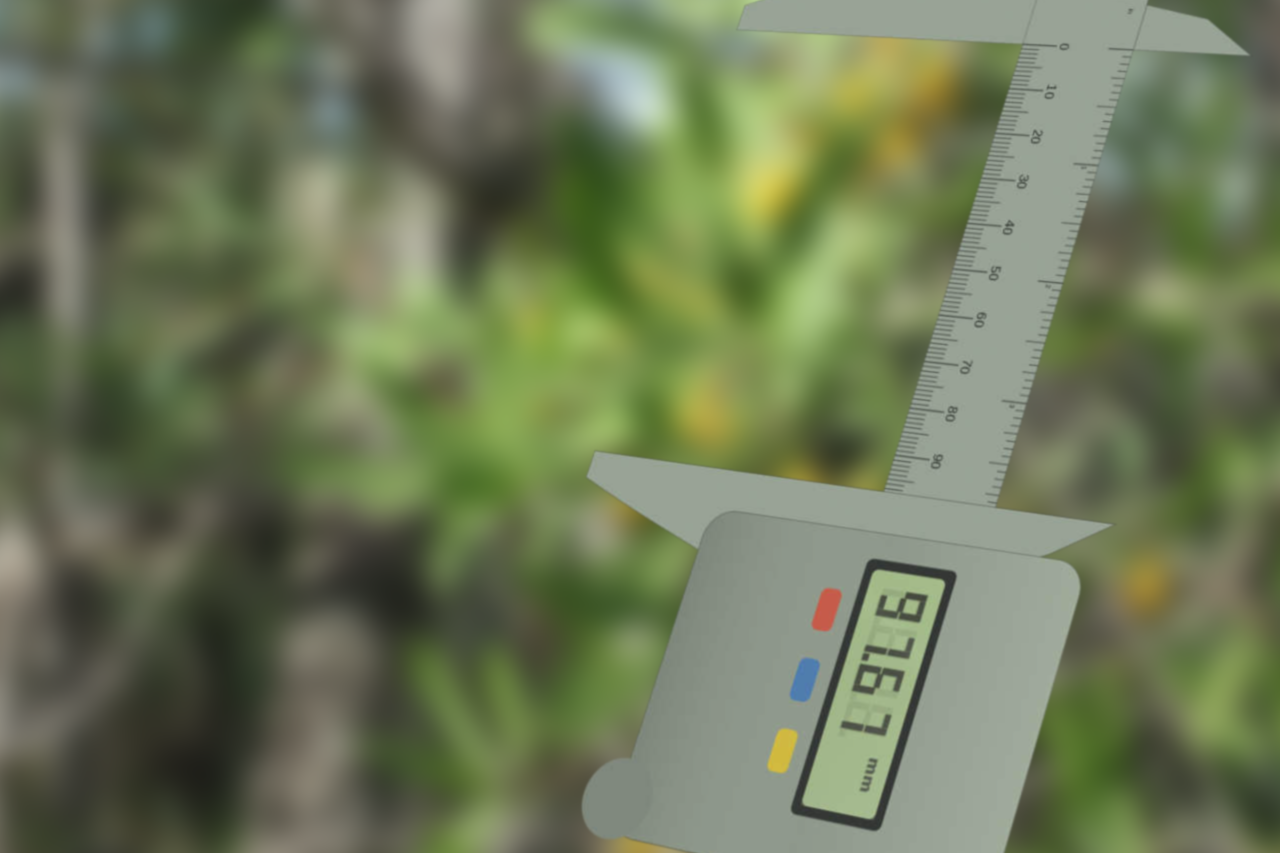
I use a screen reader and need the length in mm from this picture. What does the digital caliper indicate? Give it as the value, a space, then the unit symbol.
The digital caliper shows 97.67 mm
